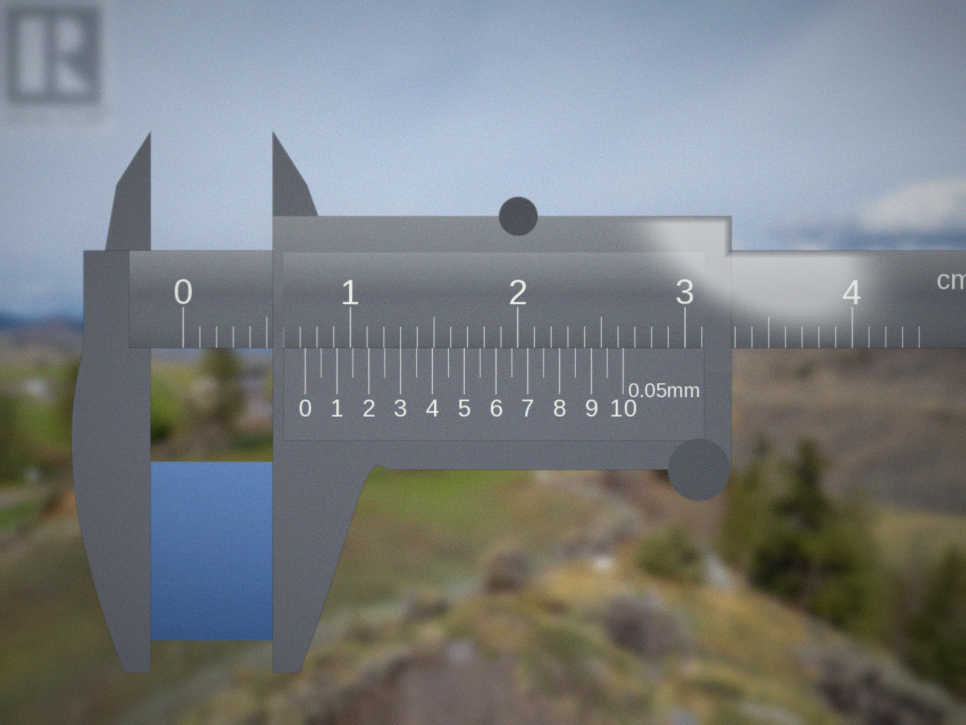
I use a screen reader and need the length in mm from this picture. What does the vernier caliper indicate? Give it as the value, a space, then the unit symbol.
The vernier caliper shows 7.3 mm
